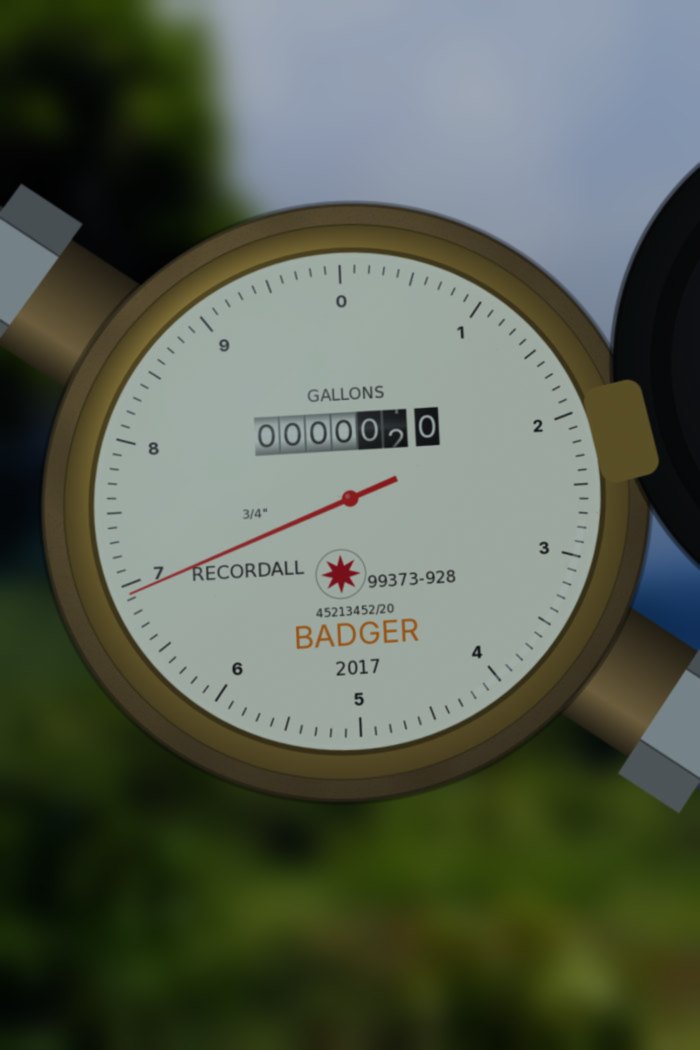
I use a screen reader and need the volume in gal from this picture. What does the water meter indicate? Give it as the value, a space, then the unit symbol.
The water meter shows 16.9 gal
